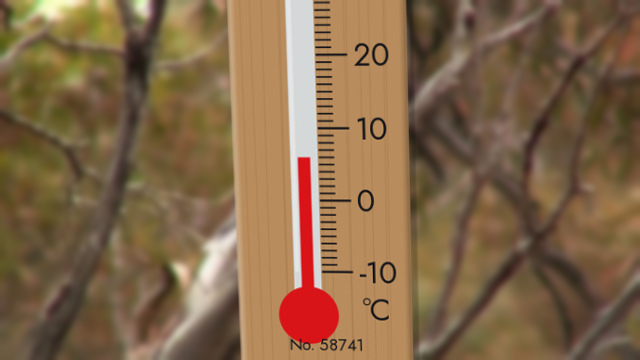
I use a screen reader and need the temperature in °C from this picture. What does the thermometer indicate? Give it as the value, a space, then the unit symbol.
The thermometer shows 6 °C
